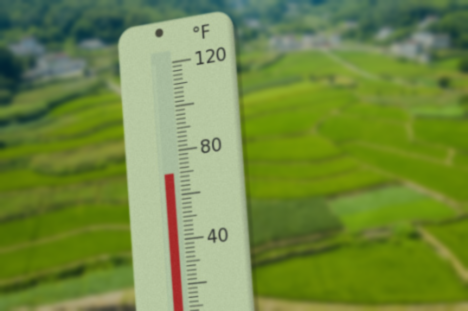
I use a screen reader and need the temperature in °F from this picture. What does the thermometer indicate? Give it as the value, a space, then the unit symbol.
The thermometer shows 70 °F
